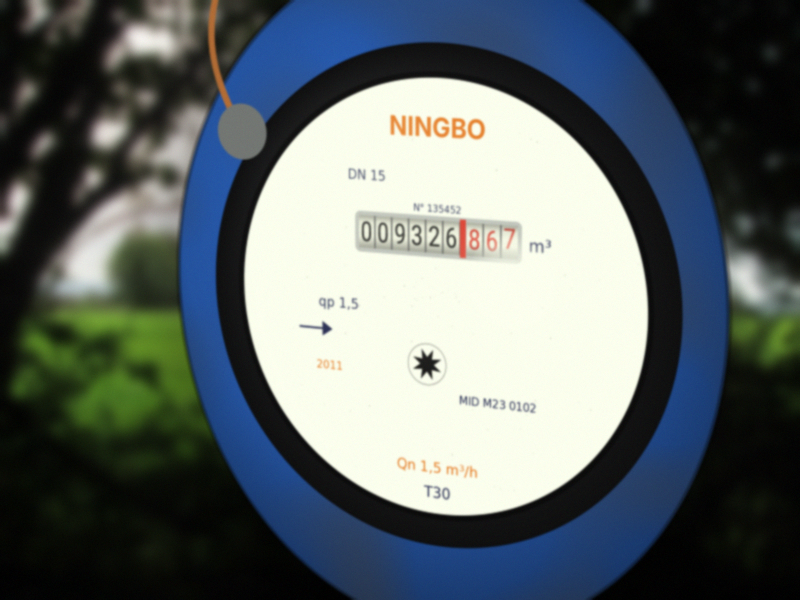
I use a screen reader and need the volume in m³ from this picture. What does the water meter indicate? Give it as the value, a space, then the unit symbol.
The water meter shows 9326.867 m³
